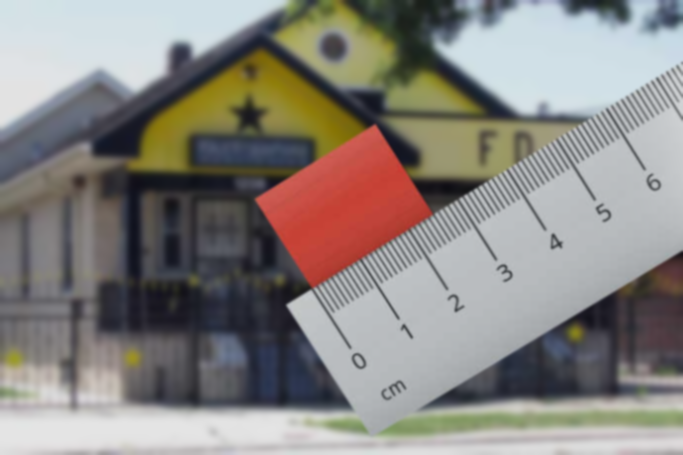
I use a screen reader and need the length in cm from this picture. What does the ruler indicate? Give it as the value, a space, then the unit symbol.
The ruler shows 2.5 cm
